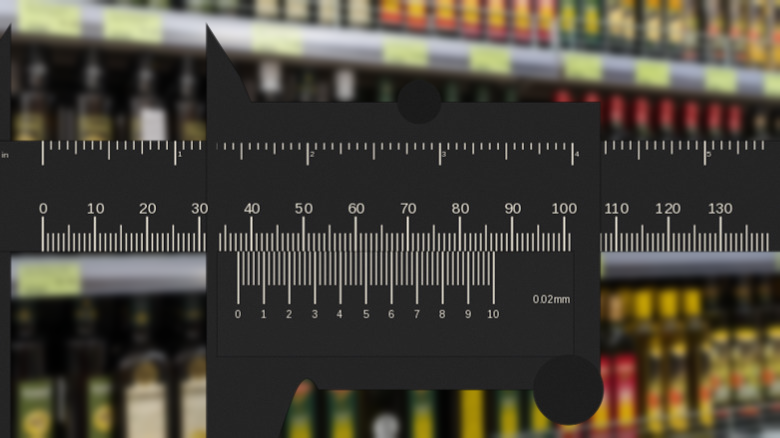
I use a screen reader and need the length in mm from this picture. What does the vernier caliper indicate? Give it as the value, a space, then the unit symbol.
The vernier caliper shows 37.5 mm
